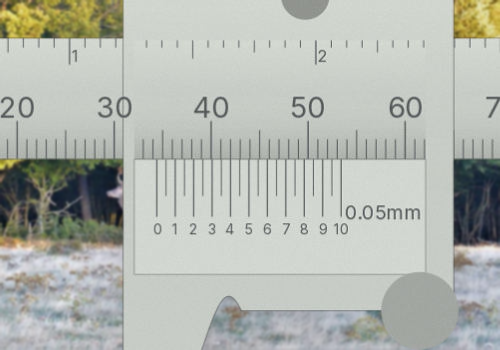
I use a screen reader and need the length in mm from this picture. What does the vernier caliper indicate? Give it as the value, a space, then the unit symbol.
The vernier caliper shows 34.4 mm
